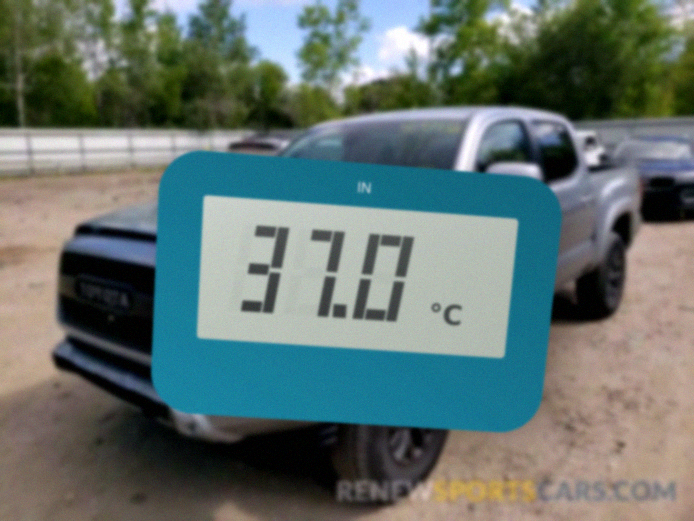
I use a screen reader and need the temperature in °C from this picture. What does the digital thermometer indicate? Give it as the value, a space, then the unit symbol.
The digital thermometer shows 37.0 °C
